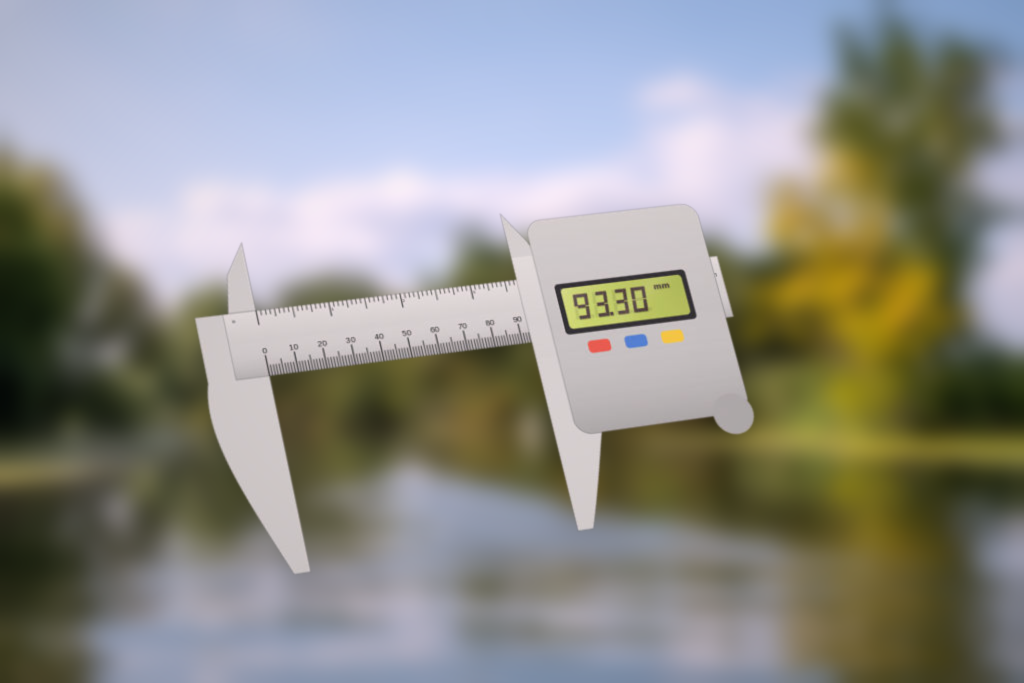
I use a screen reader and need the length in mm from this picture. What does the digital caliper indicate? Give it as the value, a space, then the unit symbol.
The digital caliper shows 93.30 mm
